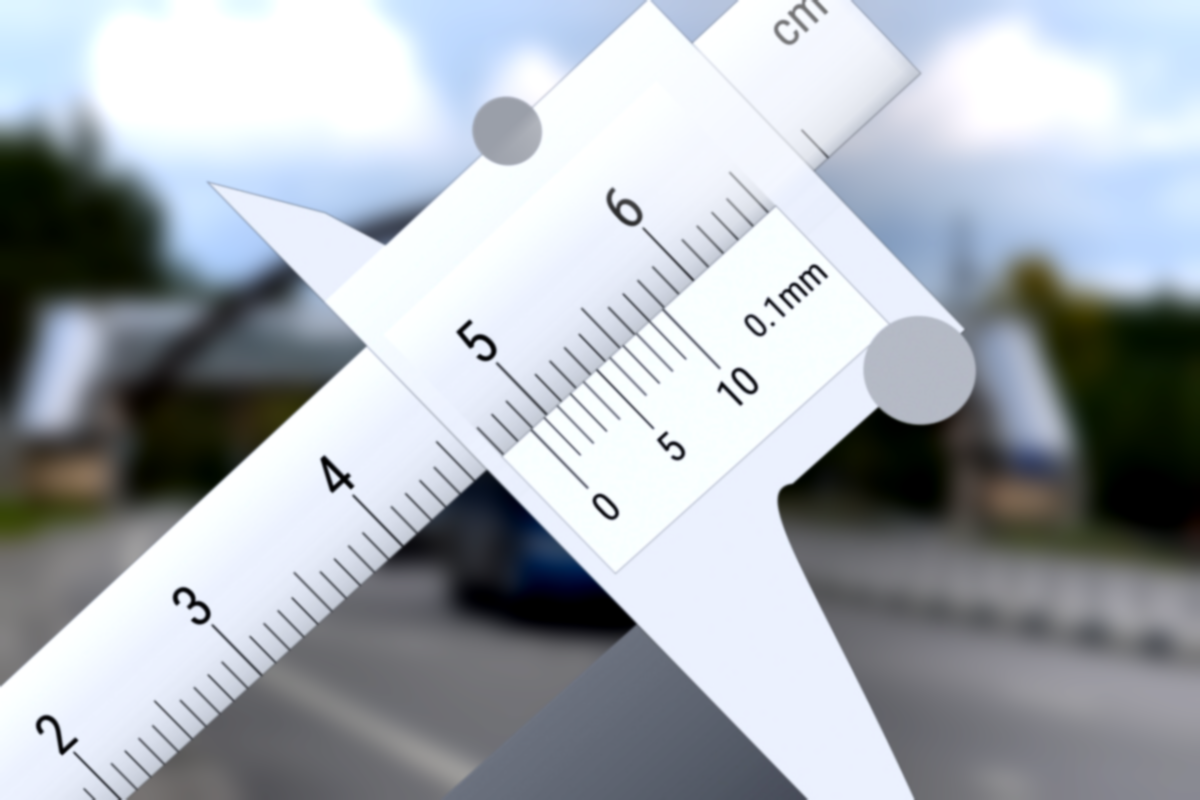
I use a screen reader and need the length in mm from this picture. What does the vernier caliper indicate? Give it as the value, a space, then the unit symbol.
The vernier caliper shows 48.9 mm
